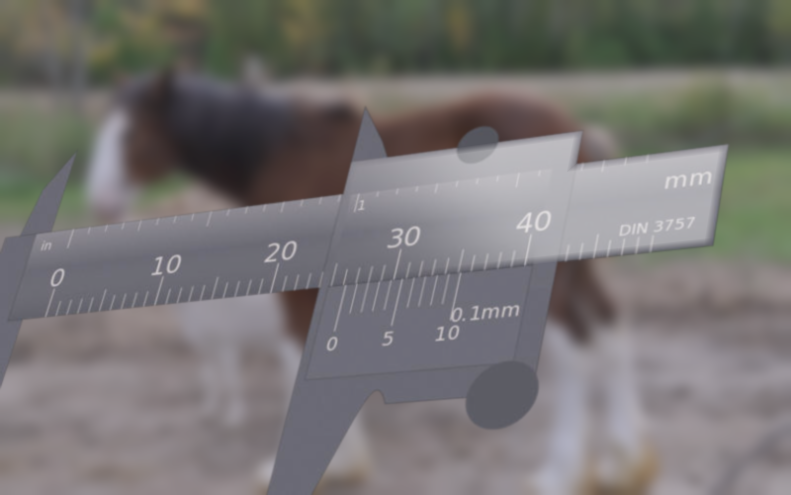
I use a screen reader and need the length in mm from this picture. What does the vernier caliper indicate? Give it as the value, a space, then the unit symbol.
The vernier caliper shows 26.2 mm
